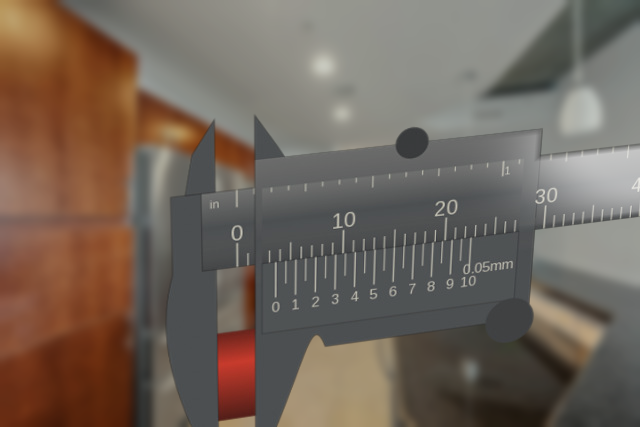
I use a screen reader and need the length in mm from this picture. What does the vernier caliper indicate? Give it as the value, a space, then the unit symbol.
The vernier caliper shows 3.6 mm
